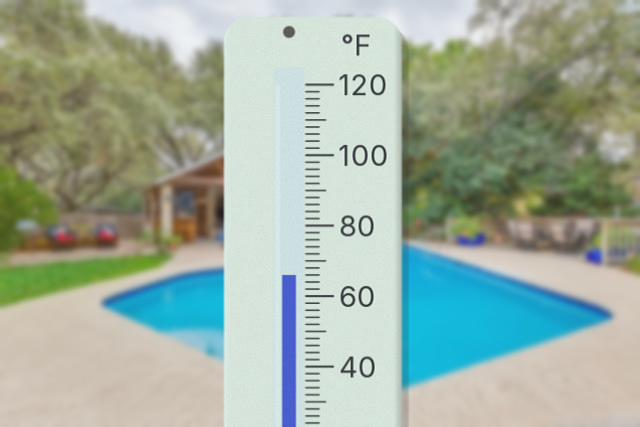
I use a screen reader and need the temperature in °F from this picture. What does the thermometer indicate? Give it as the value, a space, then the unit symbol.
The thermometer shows 66 °F
